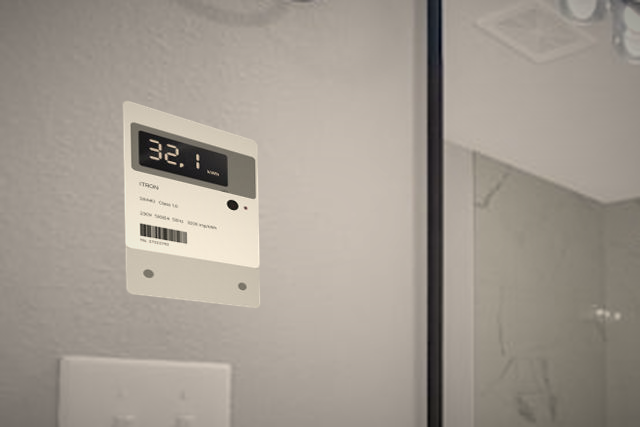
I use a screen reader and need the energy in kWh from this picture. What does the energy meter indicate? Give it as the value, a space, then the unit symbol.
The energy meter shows 32.1 kWh
